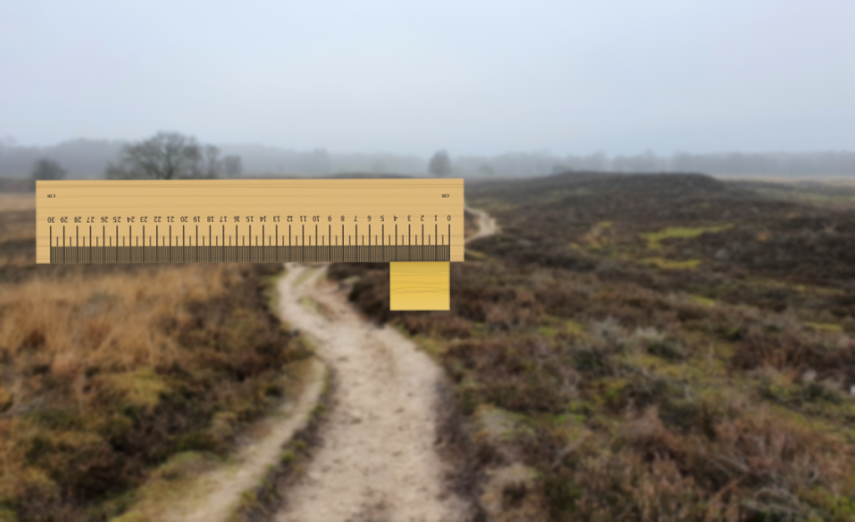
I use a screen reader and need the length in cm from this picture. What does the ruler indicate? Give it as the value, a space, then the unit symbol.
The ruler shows 4.5 cm
